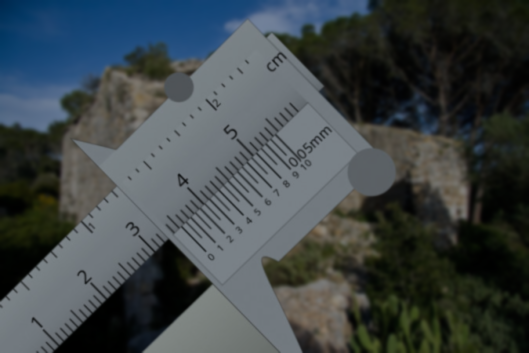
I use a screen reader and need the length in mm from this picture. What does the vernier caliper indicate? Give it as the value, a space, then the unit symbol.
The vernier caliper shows 35.4 mm
